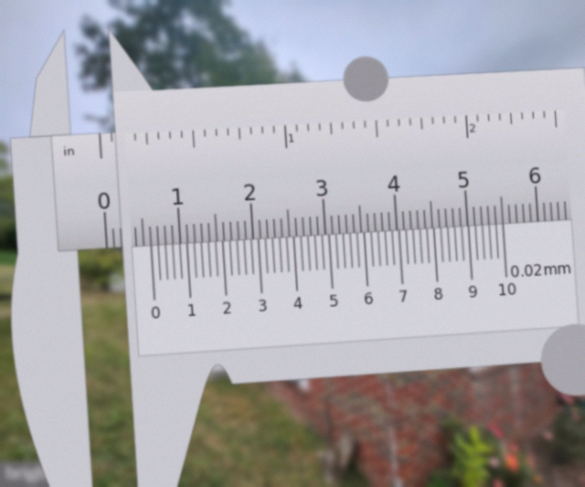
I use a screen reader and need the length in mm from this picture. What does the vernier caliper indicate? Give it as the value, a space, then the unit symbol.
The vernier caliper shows 6.0 mm
